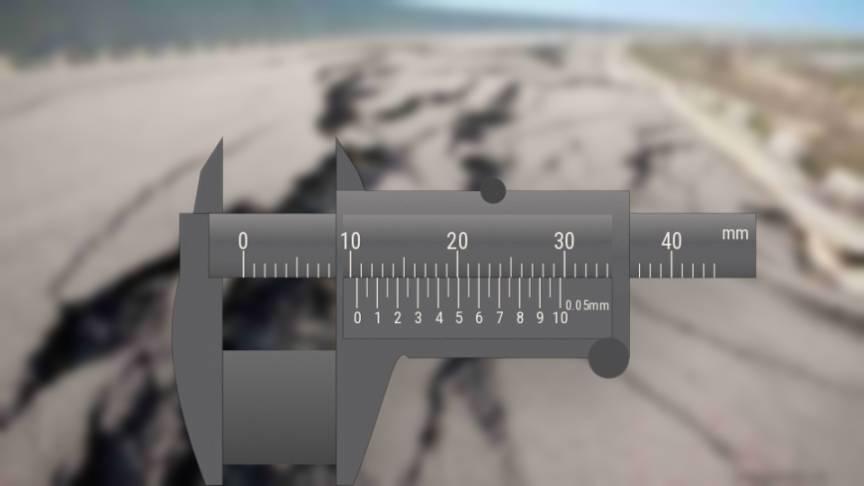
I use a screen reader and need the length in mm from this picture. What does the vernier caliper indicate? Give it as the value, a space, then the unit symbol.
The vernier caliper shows 10.6 mm
